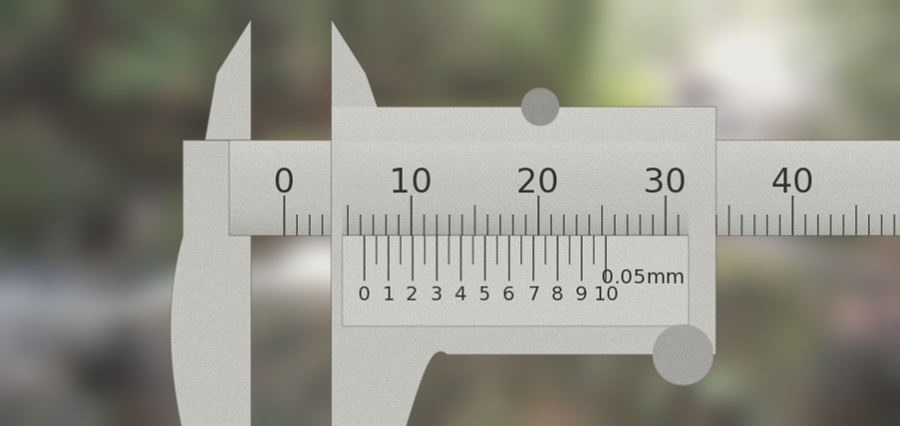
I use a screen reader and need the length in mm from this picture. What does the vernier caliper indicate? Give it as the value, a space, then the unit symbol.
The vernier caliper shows 6.3 mm
